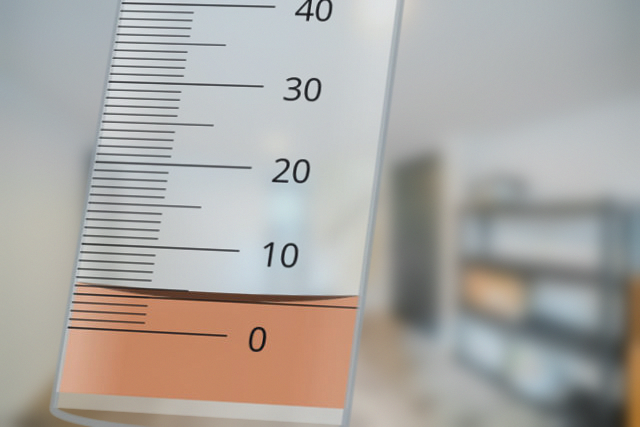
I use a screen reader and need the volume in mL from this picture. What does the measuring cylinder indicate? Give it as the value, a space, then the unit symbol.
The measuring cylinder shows 4 mL
